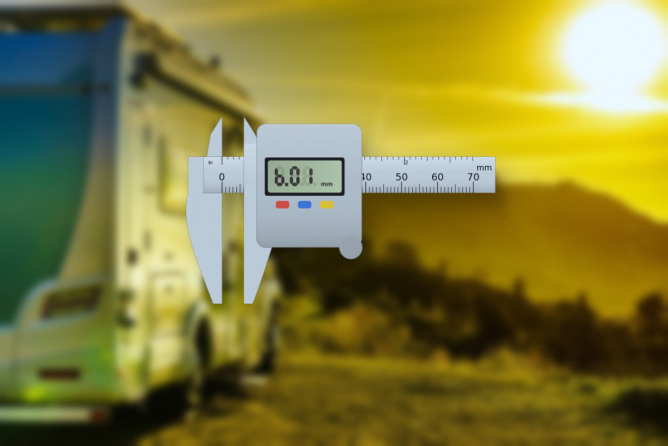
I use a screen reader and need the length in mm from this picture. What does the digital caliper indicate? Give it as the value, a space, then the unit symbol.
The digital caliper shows 6.01 mm
